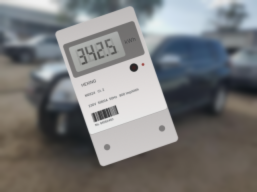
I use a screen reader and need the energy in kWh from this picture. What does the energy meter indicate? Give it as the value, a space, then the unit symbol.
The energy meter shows 342.5 kWh
